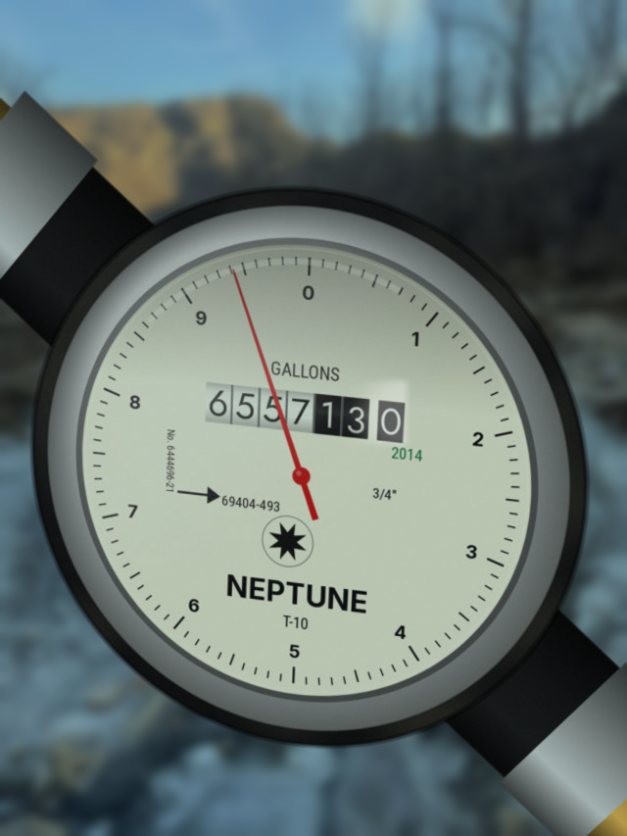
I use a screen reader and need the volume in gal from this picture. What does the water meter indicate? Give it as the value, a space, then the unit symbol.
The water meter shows 6557129.4 gal
